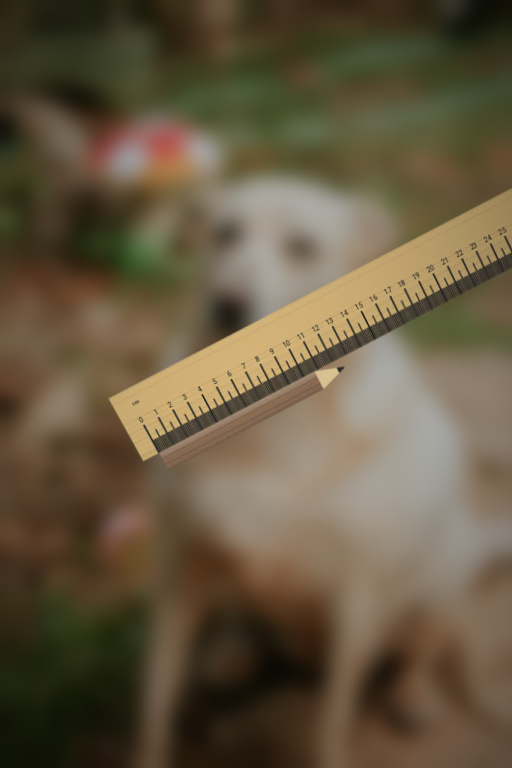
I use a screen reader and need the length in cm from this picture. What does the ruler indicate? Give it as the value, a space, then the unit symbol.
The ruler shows 12.5 cm
